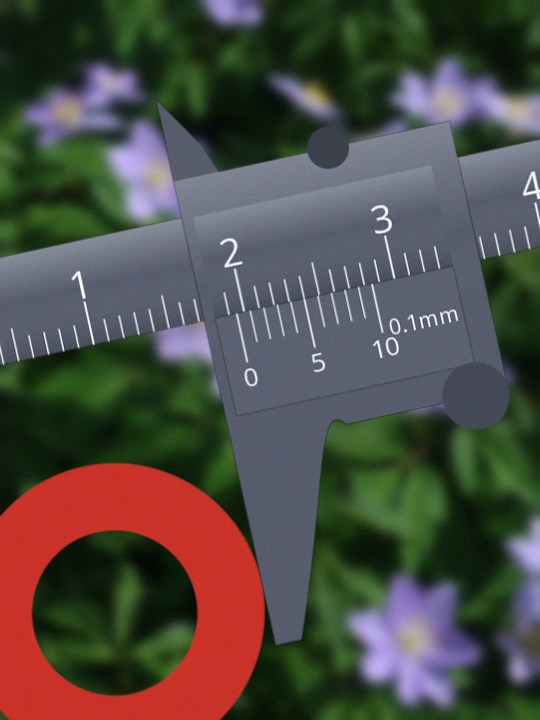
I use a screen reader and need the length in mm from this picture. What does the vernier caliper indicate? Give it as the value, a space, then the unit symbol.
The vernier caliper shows 19.5 mm
